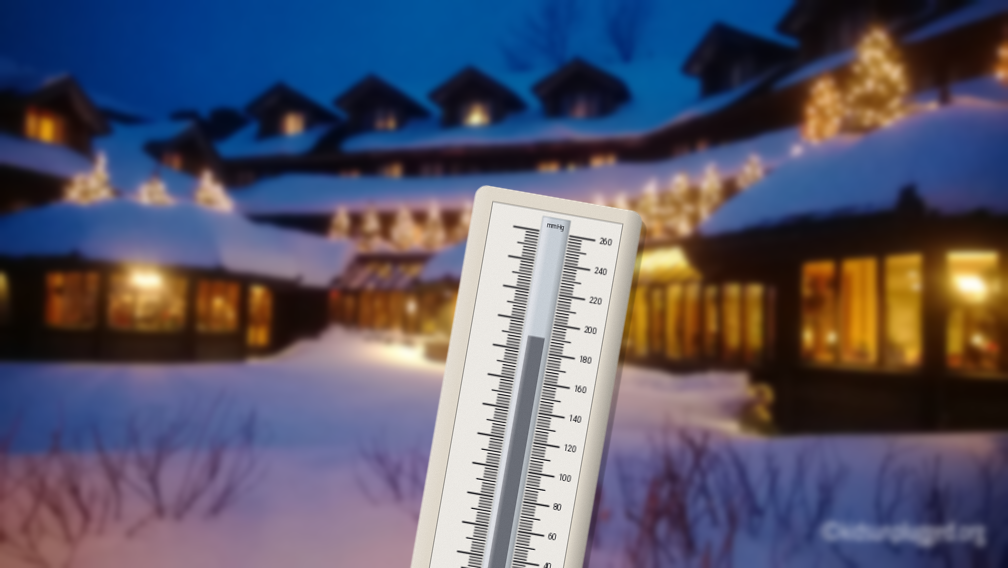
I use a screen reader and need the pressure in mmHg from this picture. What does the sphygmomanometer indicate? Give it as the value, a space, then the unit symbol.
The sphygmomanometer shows 190 mmHg
